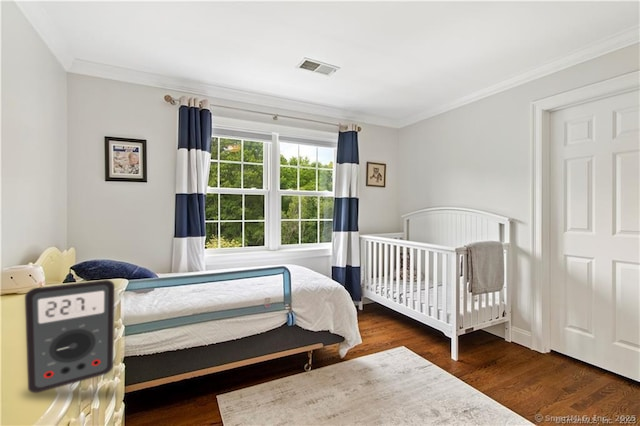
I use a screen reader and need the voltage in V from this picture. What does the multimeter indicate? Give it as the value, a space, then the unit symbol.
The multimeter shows 227 V
